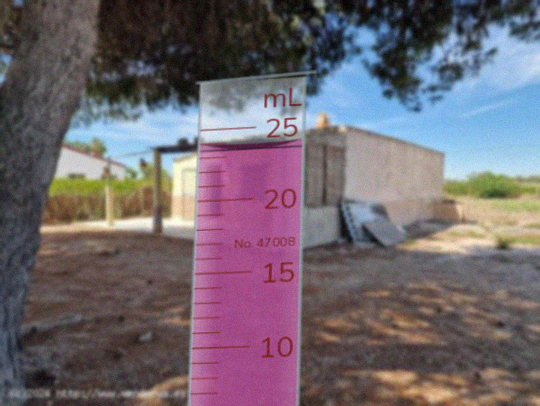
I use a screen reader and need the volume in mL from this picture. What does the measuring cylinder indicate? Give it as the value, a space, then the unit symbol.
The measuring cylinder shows 23.5 mL
